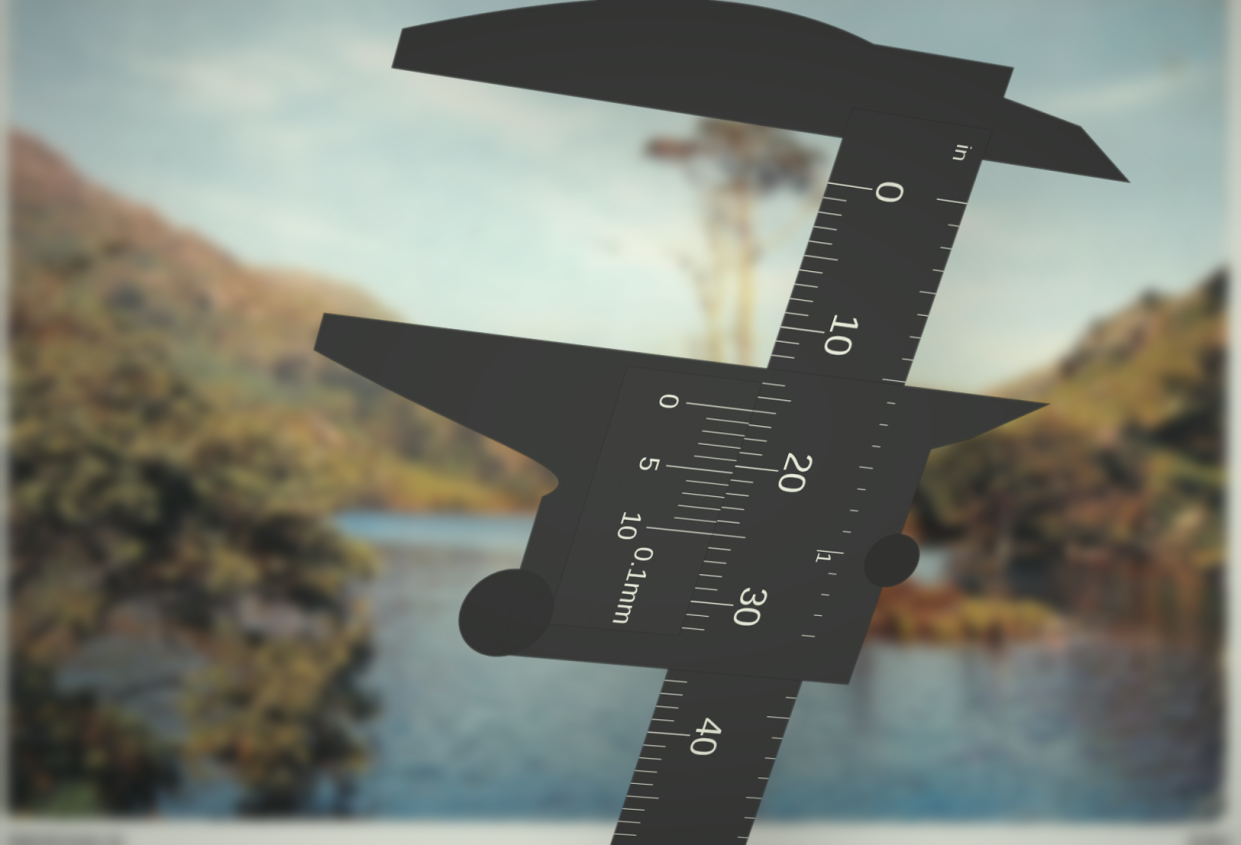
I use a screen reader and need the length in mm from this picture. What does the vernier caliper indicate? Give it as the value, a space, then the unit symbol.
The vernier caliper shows 16.0 mm
